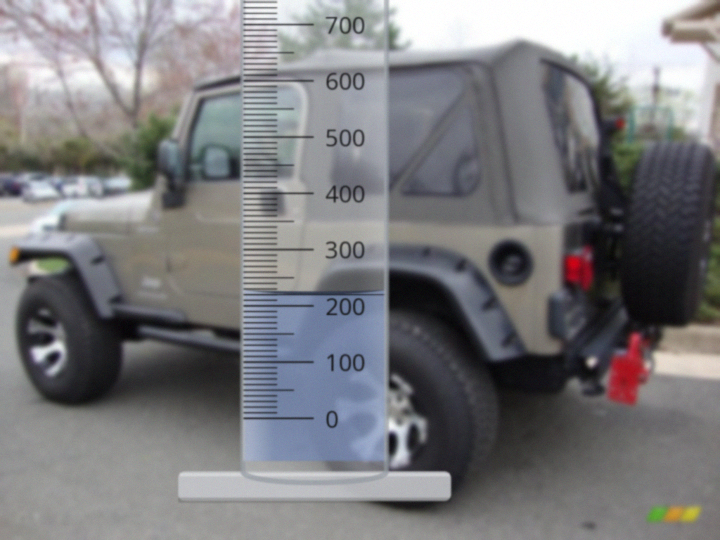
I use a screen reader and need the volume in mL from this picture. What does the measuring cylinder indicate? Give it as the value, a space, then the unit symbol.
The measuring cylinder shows 220 mL
